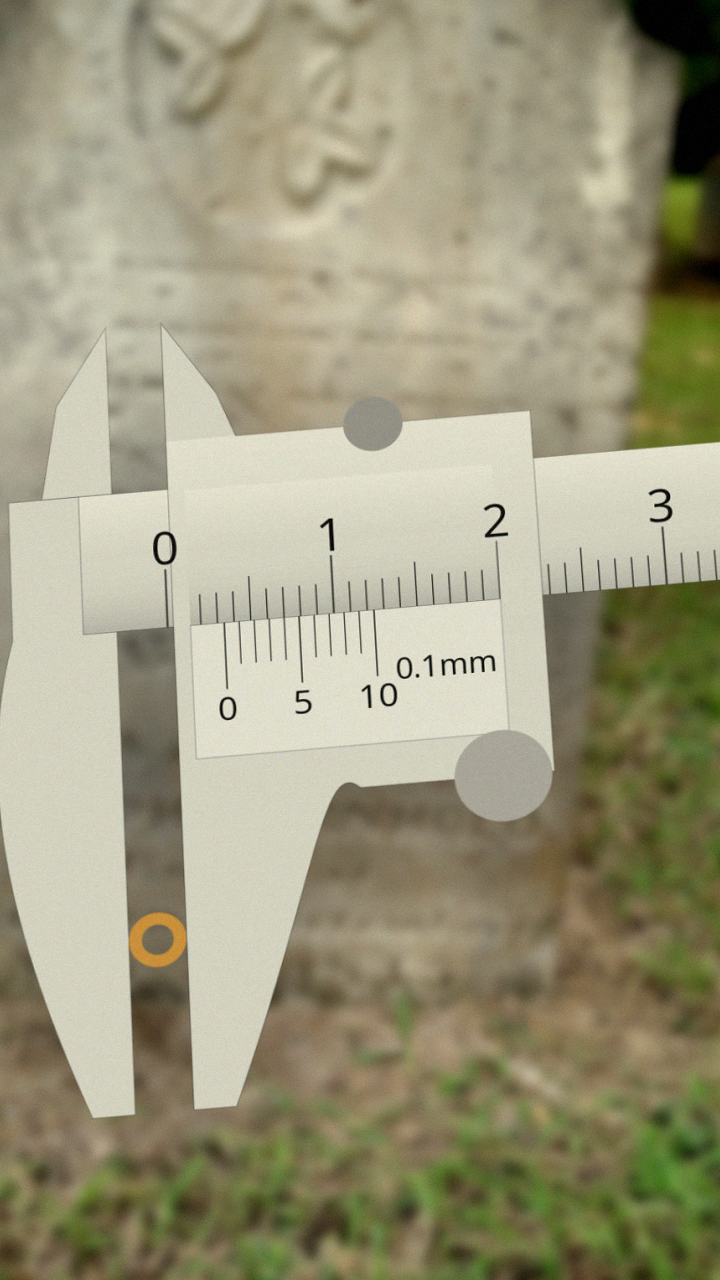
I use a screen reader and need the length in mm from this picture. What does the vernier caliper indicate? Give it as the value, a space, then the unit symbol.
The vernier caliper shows 3.4 mm
